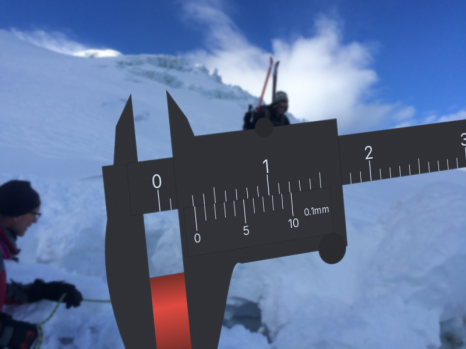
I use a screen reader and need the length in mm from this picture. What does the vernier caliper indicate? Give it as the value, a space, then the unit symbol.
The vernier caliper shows 3.1 mm
